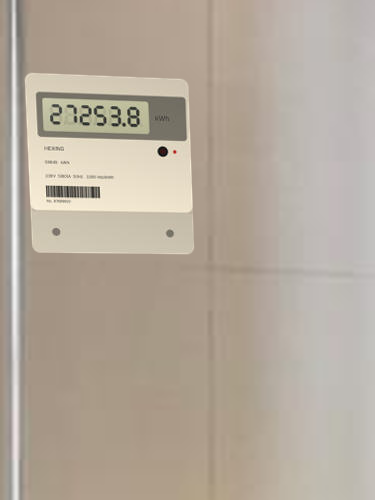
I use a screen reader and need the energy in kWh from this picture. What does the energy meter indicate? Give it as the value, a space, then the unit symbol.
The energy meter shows 27253.8 kWh
